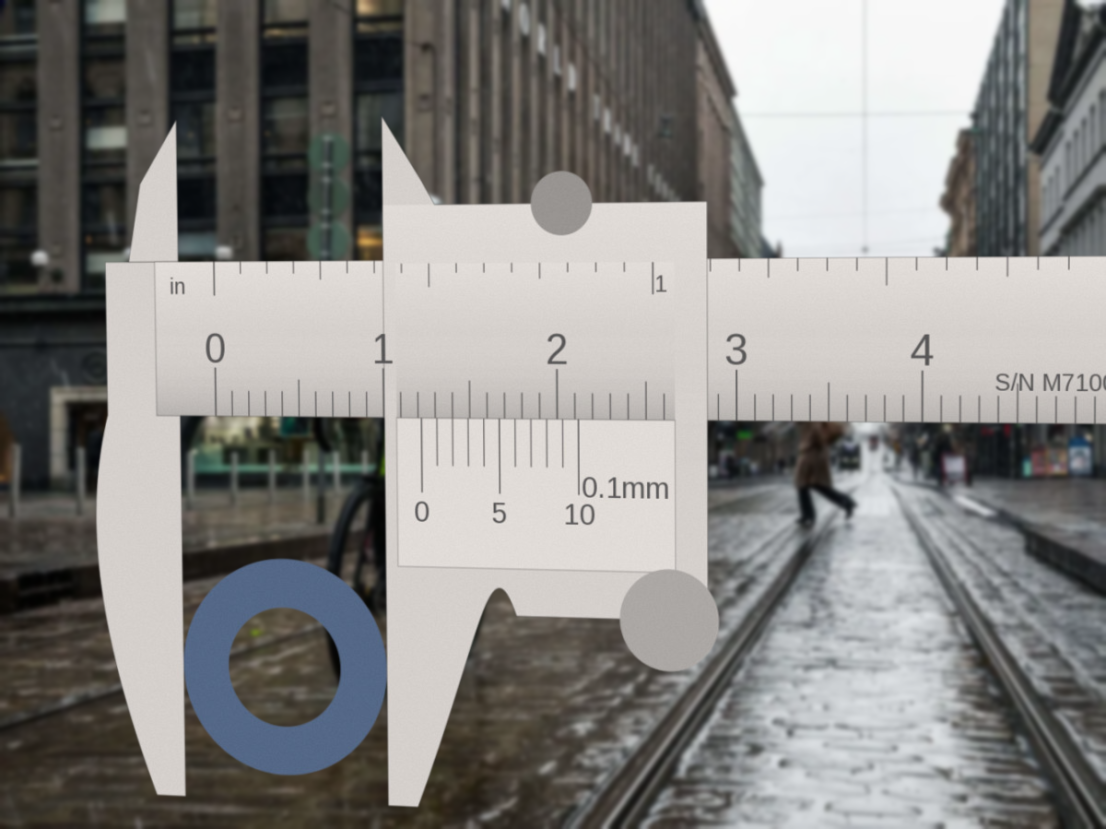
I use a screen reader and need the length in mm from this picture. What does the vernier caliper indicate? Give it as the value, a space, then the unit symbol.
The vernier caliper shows 12.2 mm
